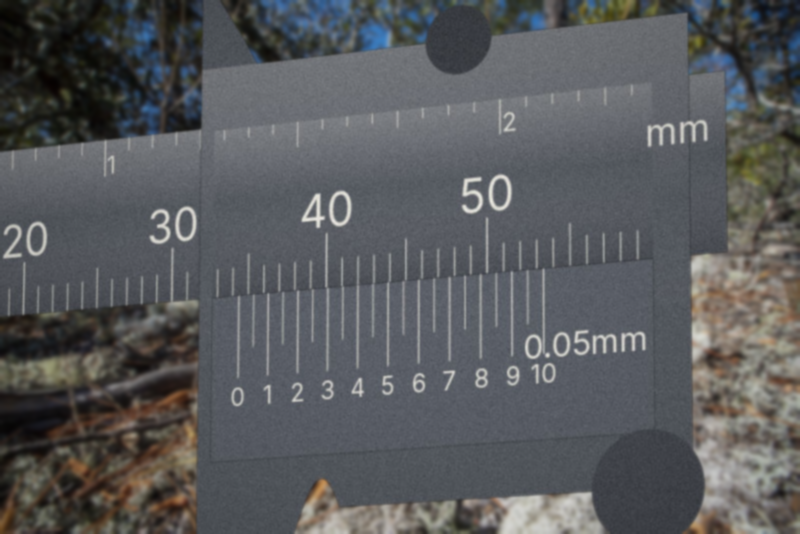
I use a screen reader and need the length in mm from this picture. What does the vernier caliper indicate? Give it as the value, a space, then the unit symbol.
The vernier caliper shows 34.4 mm
